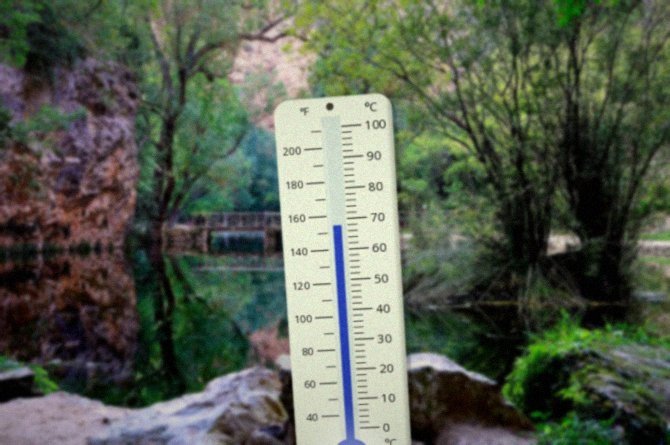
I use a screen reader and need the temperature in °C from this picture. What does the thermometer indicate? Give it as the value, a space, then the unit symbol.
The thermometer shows 68 °C
